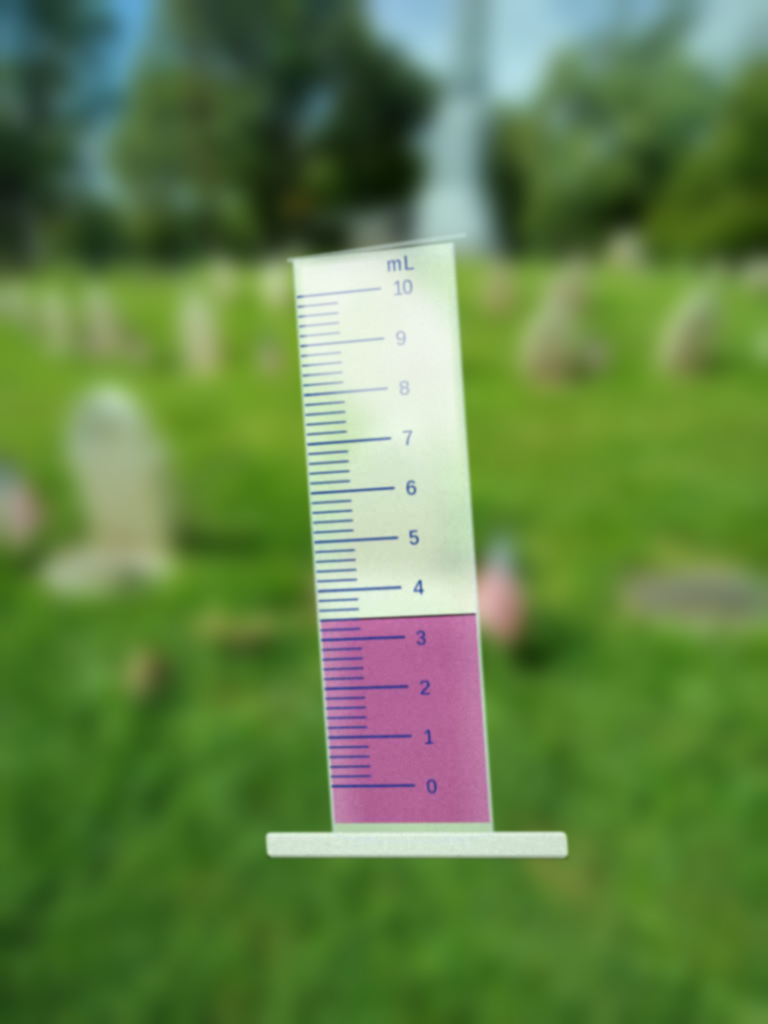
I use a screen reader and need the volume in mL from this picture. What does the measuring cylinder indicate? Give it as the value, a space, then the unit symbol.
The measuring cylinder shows 3.4 mL
